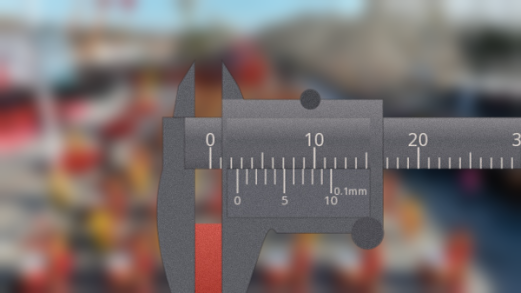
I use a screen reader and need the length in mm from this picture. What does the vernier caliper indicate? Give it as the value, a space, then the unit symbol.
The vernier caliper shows 2.6 mm
